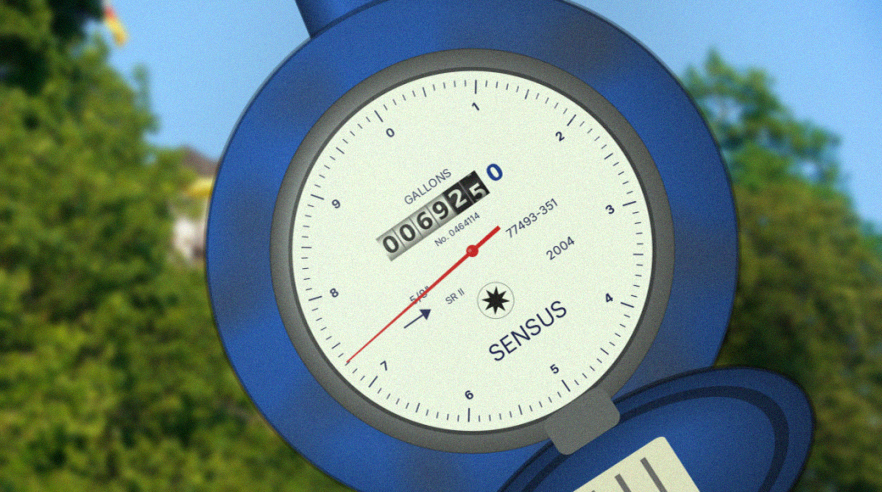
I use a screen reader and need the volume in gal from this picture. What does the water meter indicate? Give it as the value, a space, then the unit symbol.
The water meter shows 69247.3 gal
